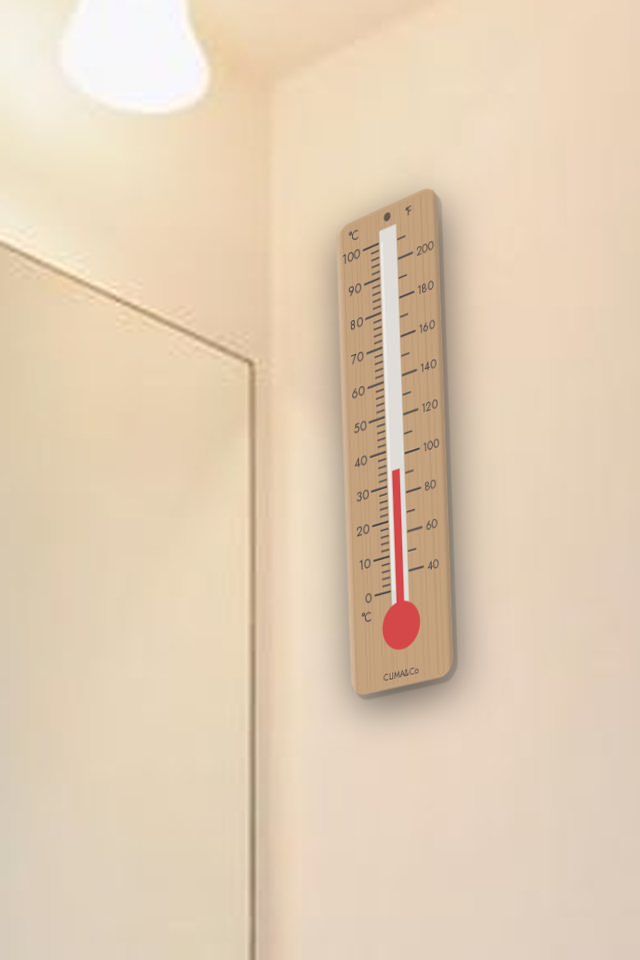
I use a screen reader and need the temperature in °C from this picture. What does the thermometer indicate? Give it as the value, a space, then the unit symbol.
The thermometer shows 34 °C
